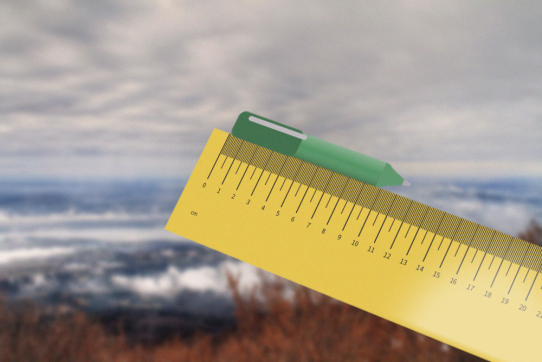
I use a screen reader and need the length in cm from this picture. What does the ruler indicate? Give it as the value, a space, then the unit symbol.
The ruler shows 11.5 cm
